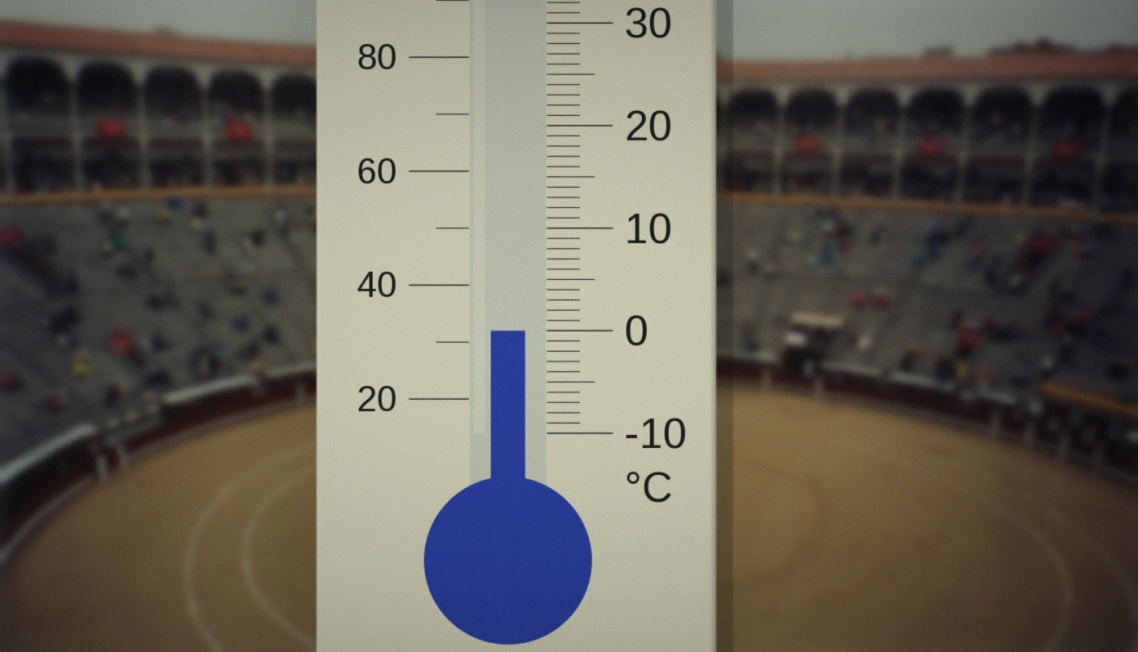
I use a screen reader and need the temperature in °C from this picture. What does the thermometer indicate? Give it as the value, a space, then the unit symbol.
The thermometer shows 0 °C
